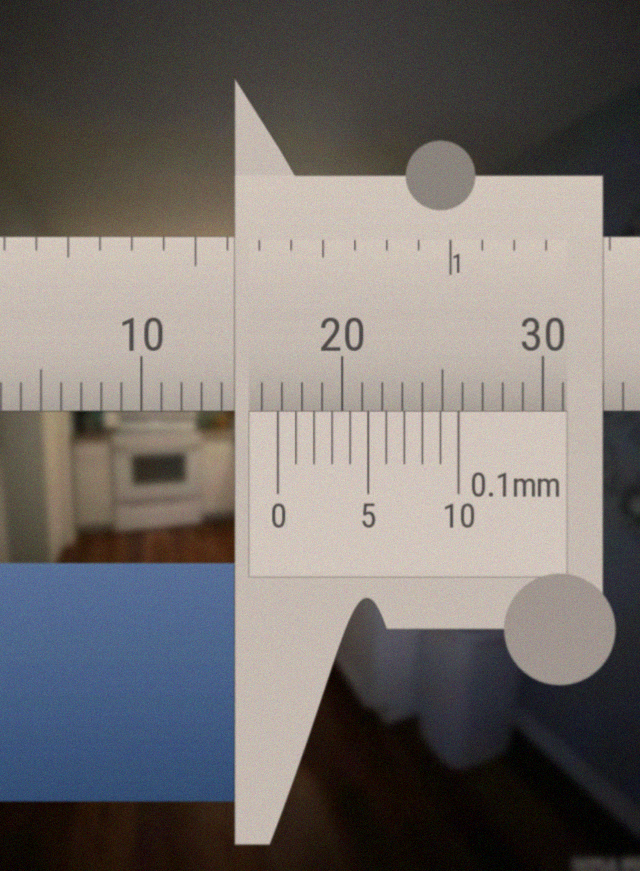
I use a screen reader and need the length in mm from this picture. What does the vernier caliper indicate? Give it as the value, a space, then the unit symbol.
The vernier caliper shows 16.8 mm
